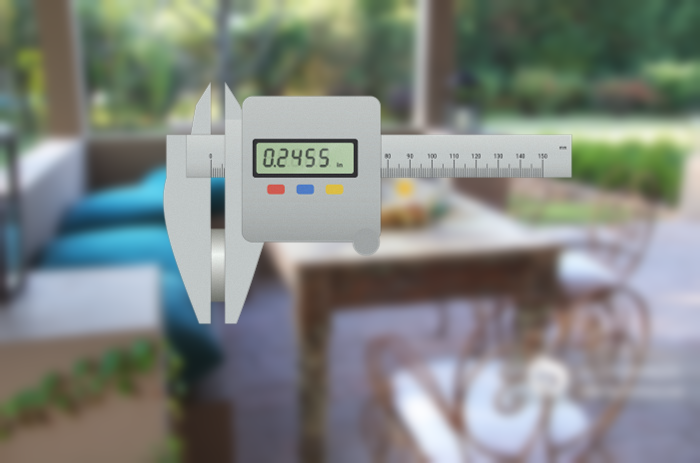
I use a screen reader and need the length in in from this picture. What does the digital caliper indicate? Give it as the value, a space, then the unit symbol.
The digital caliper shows 0.2455 in
